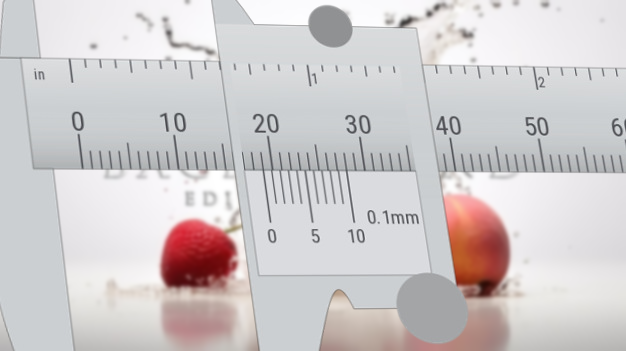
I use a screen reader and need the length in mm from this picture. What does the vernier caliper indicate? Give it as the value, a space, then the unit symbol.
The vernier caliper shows 19.0 mm
